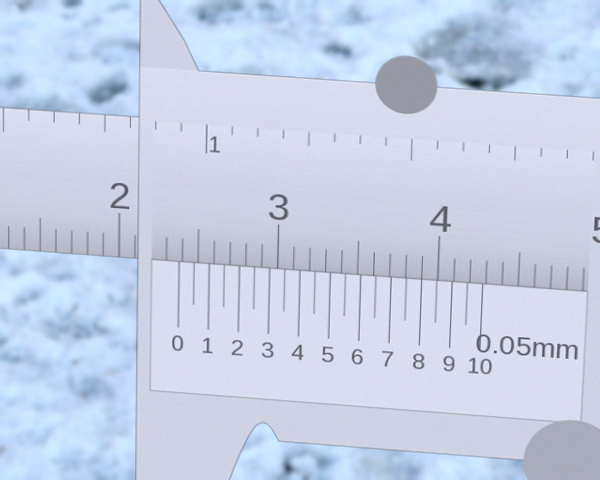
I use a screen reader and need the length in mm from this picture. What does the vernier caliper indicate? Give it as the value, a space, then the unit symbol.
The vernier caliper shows 23.8 mm
